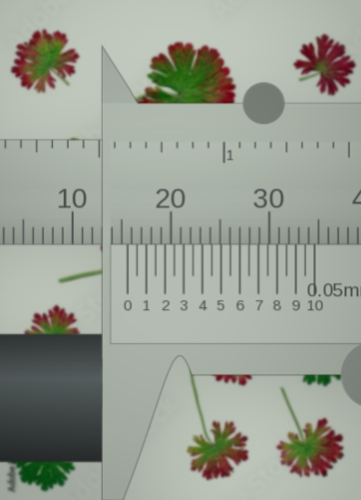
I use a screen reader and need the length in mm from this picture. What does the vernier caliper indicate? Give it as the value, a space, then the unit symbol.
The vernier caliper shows 15.6 mm
